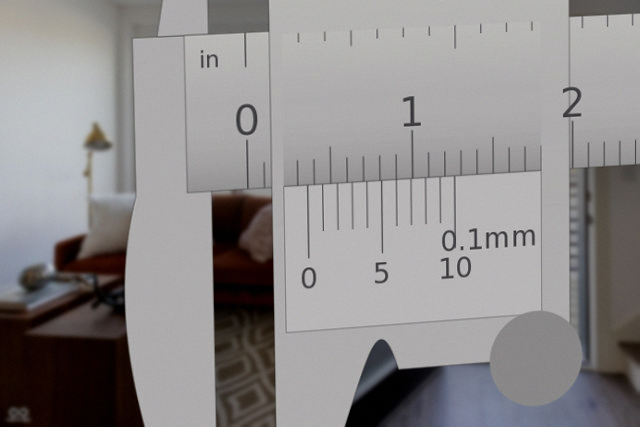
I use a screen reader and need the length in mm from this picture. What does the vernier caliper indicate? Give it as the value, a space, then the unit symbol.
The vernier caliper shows 3.6 mm
